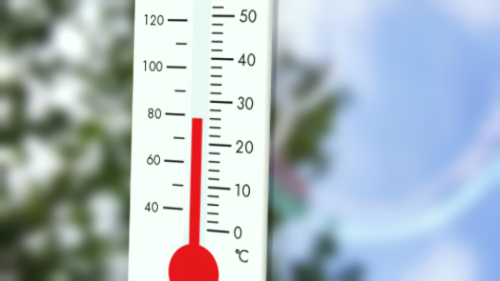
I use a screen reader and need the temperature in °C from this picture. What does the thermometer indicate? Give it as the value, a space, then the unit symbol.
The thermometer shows 26 °C
